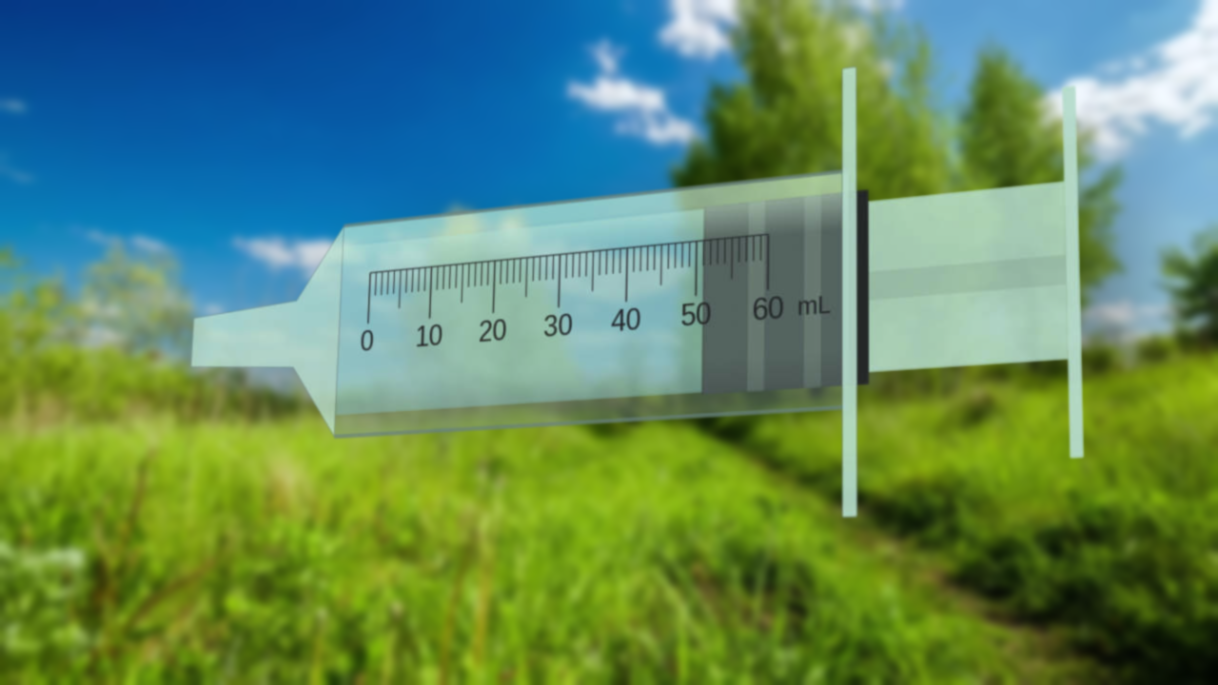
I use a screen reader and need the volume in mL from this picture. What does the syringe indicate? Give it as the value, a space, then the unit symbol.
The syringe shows 51 mL
